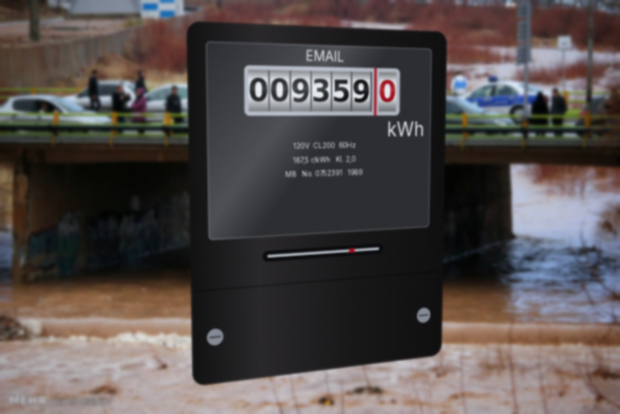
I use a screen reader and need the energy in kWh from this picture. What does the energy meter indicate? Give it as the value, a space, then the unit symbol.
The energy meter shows 9359.0 kWh
